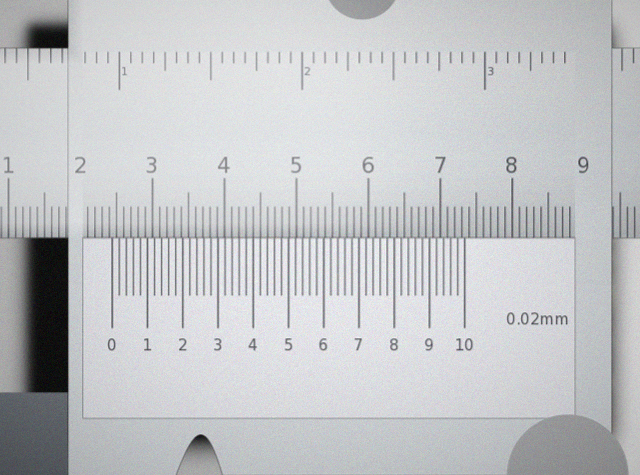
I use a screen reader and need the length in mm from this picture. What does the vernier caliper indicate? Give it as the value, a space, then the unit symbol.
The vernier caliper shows 24.4 mm
